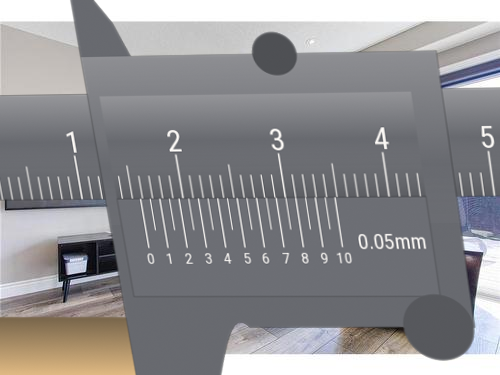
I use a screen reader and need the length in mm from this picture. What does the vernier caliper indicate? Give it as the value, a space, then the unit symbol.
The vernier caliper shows 15.8 mm
